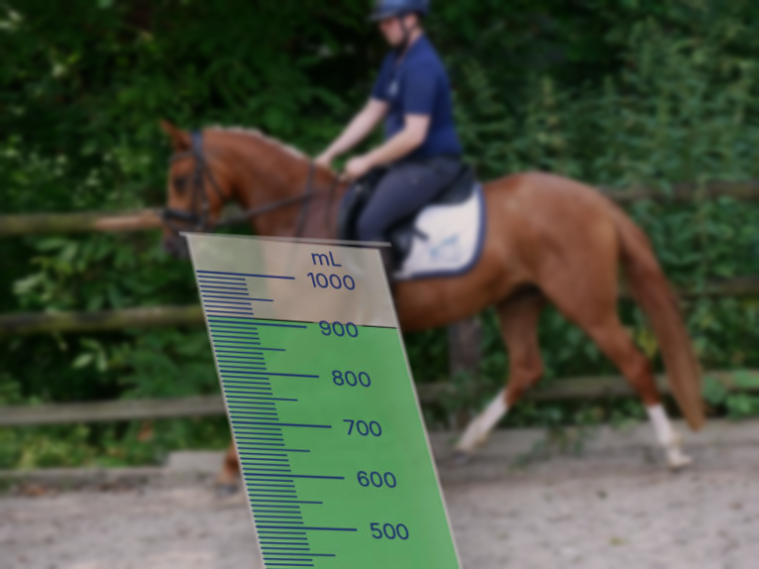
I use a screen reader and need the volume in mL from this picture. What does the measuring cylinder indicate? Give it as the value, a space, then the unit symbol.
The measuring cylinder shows 910 mL
